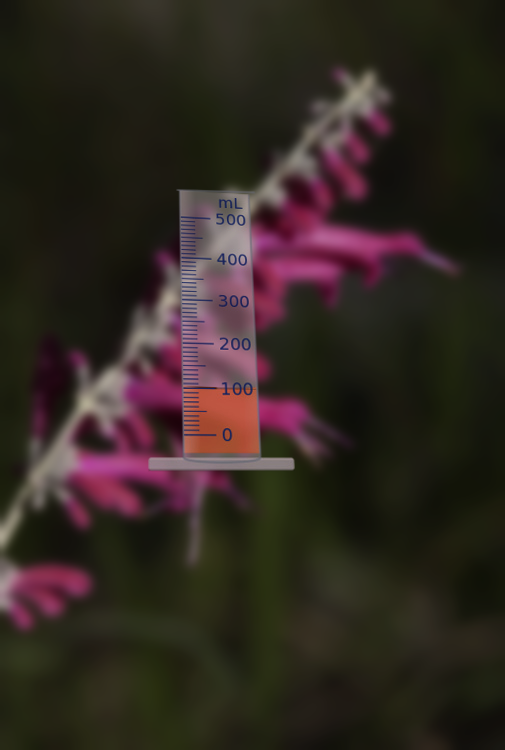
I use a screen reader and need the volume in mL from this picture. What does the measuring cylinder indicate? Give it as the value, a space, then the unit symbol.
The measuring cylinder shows 100 mL
